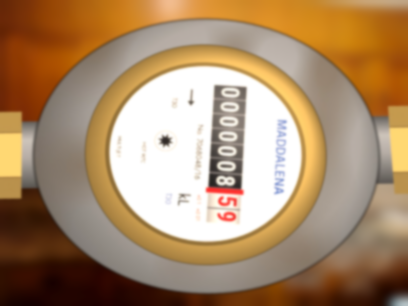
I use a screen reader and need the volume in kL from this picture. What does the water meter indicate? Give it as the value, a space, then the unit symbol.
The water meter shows 8.59 kL
